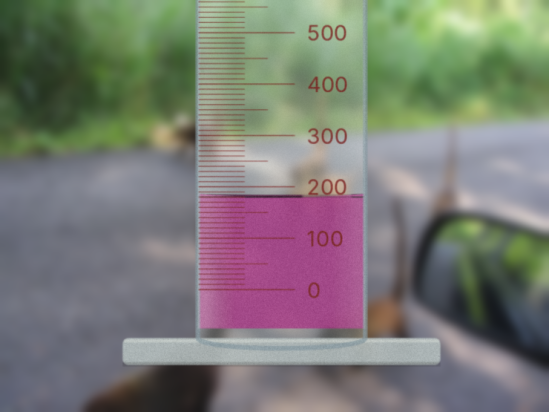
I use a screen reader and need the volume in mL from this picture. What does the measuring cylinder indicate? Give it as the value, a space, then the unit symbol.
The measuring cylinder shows 180 mL
